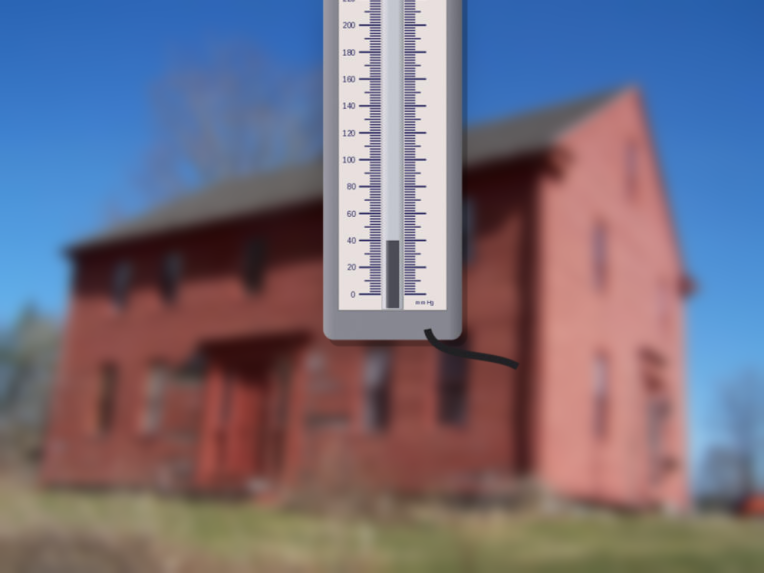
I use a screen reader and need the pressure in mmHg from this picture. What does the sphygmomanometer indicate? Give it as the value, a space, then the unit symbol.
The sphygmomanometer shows 40 mmHg
